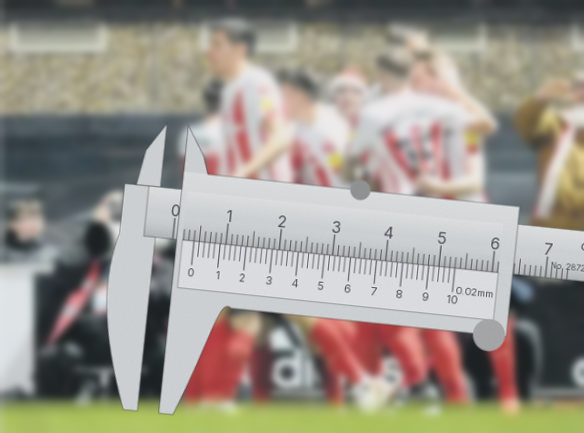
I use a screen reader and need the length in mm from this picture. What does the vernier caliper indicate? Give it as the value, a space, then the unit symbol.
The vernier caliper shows 4.0 mm
